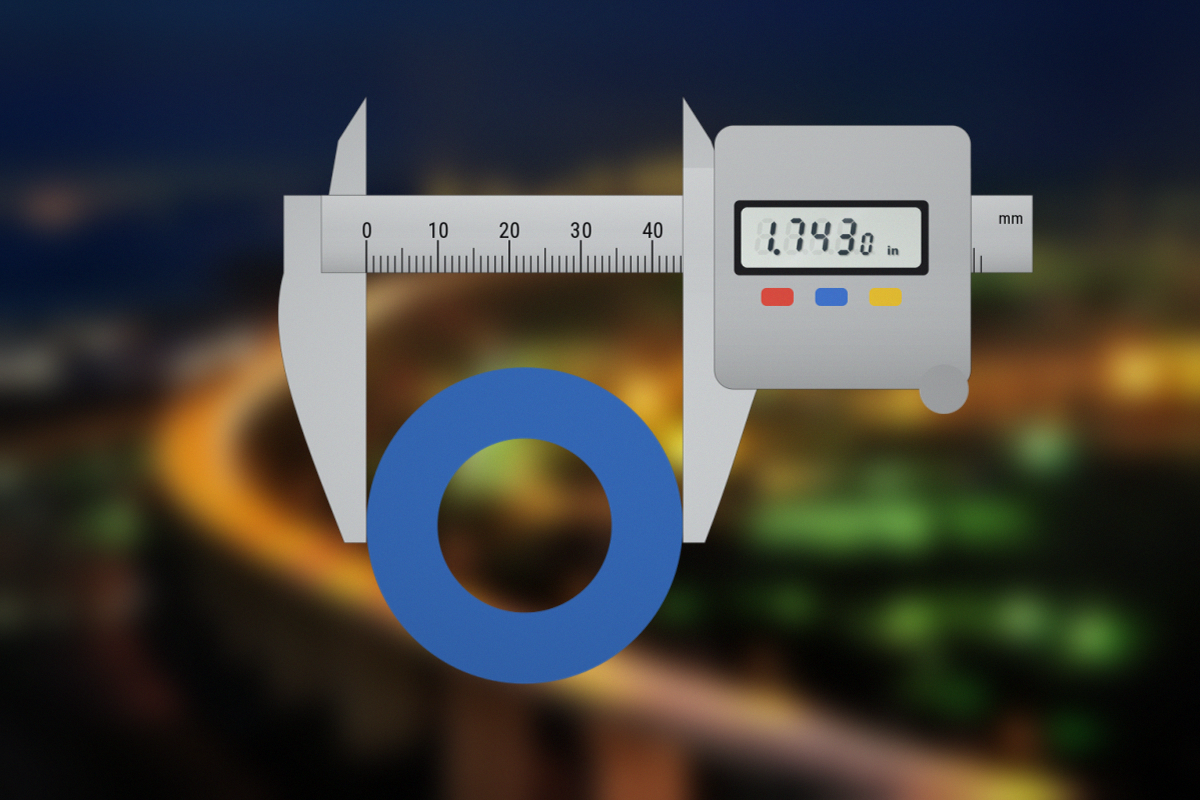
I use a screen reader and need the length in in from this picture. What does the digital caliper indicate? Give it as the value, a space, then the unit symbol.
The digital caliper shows 1.7430 in
